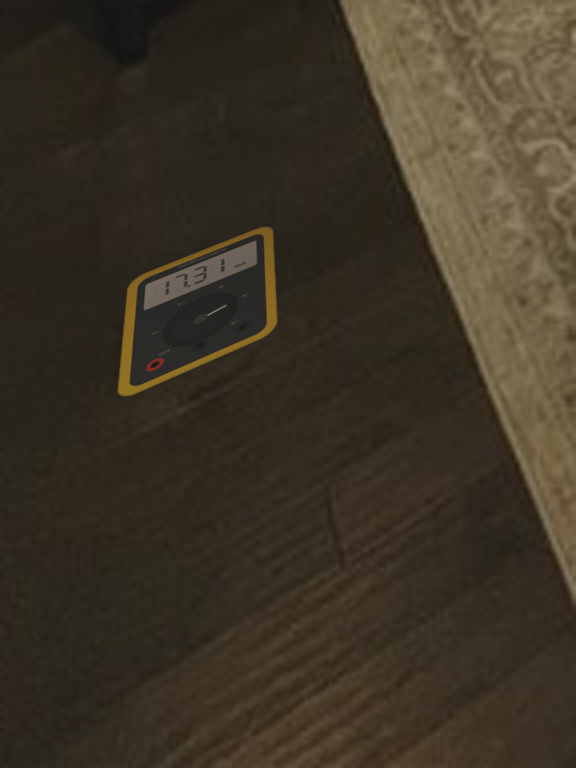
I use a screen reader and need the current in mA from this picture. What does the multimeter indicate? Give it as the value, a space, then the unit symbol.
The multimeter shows 17.31 mA
